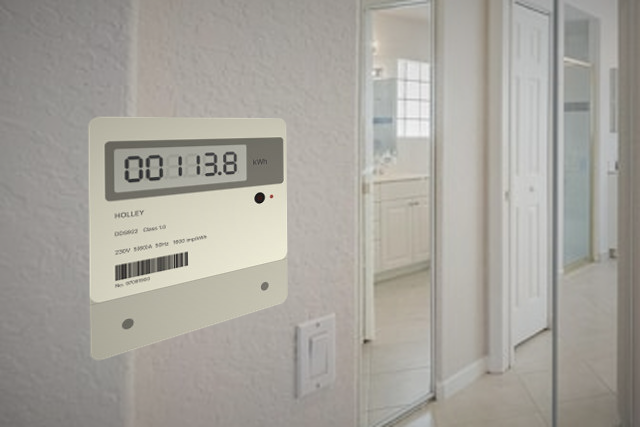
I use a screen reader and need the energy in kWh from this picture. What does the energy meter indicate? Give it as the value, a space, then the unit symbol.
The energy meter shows 113.8 kWh
